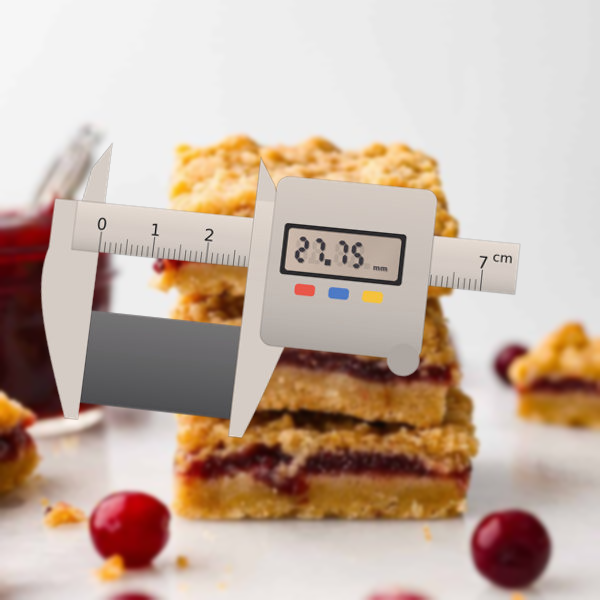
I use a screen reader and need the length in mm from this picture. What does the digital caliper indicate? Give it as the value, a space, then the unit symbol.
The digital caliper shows 27.75 mm
